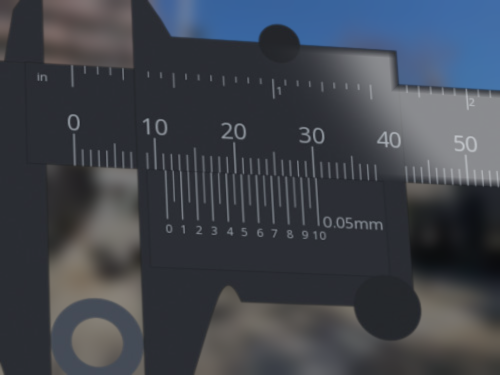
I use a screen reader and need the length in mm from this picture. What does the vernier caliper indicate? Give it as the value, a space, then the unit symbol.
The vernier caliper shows 11.2 mm
